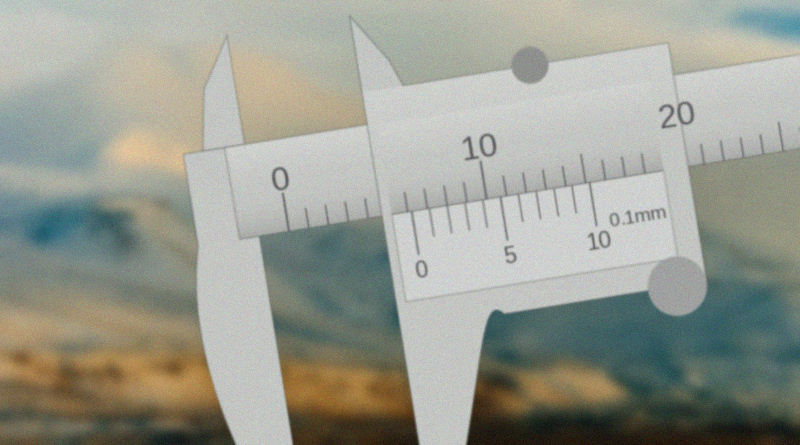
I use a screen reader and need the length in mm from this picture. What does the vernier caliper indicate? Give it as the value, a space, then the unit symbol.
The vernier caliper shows 6.2 mm
